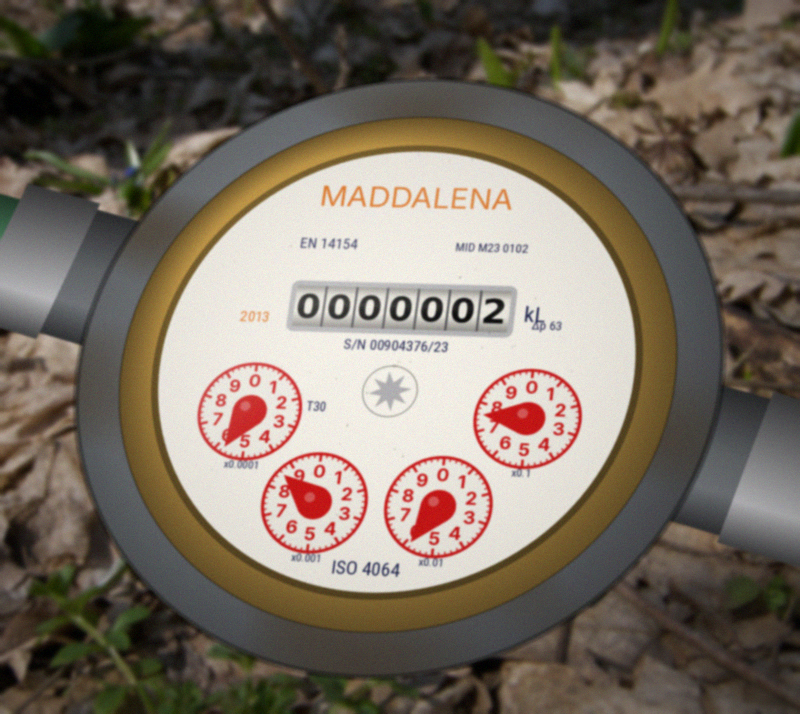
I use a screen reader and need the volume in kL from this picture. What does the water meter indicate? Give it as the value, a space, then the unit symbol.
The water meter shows 2.7585 kL
